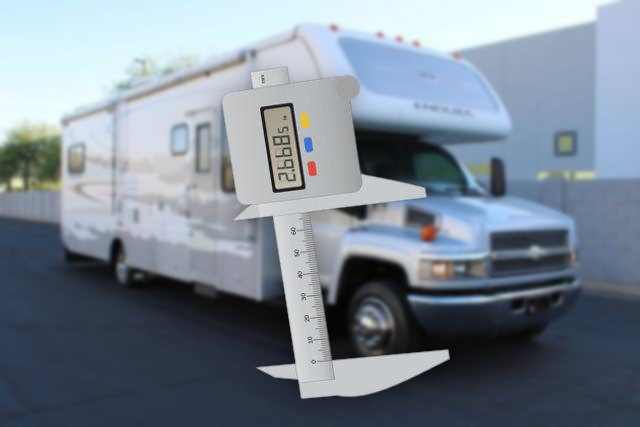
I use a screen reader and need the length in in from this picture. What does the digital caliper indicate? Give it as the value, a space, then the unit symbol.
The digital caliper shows 2.6685 in
